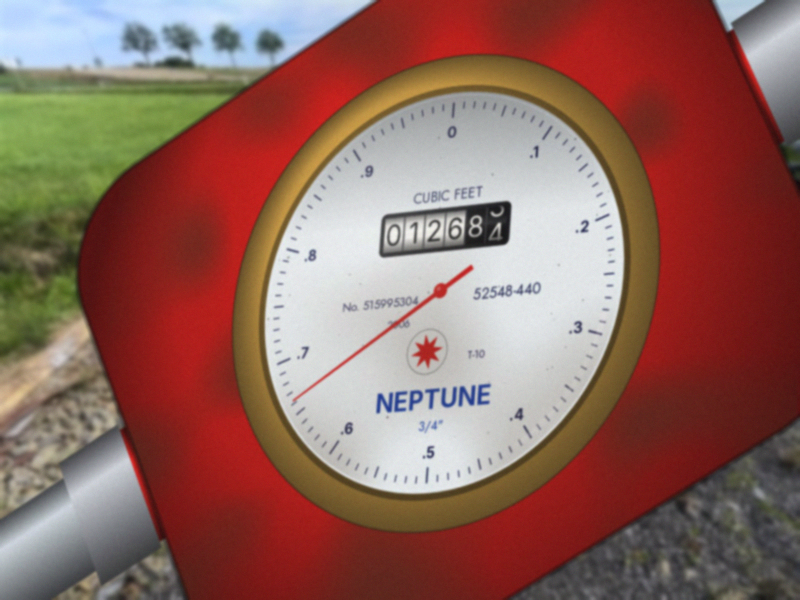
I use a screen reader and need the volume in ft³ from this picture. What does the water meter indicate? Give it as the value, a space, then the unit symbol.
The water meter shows 12683.66 ft³
